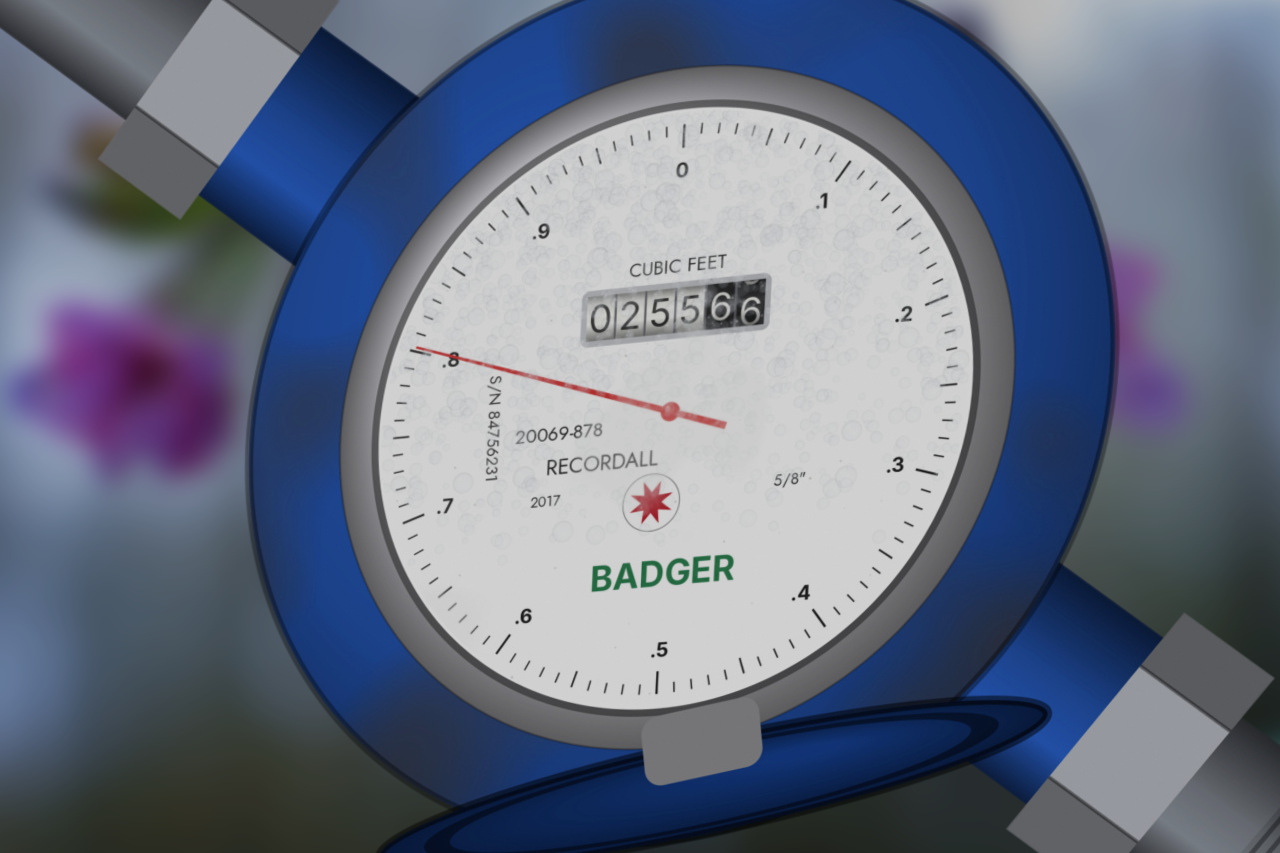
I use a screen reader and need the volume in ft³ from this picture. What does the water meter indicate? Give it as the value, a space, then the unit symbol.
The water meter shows 25565.80 ft³
